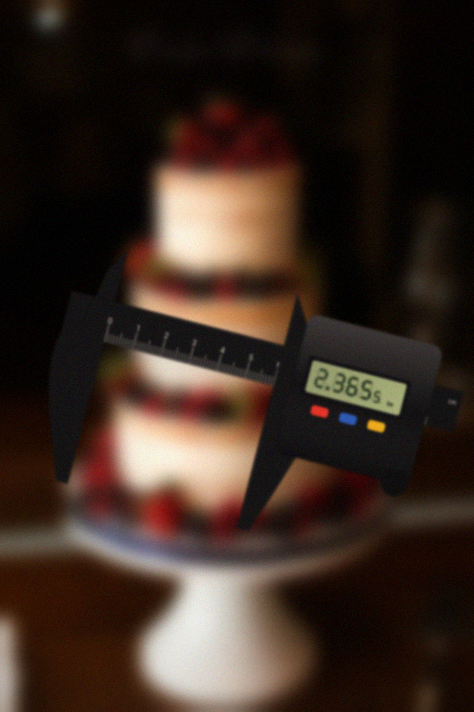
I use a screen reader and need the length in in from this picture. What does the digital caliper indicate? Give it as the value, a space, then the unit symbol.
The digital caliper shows 2.3655 in
